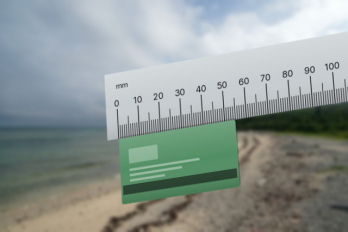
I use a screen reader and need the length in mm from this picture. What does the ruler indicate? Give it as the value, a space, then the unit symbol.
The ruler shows 55 mm
